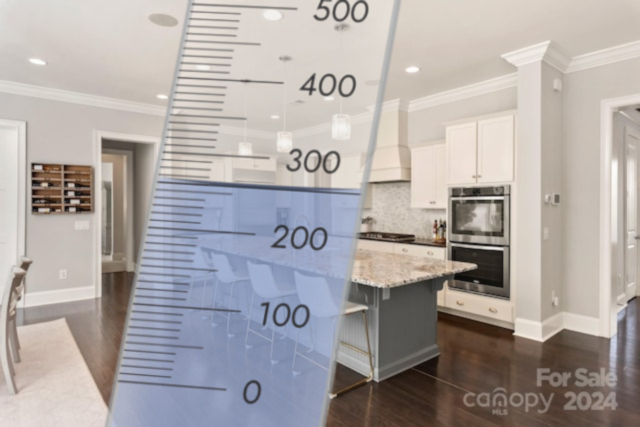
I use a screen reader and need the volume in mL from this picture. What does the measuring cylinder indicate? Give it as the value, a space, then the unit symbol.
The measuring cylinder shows 260 mL
